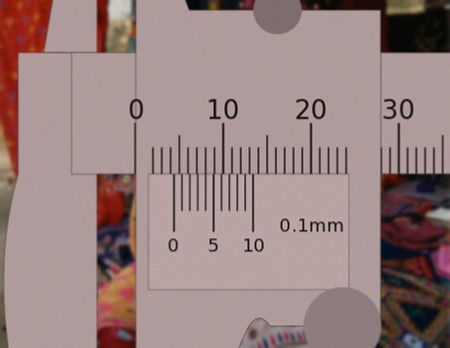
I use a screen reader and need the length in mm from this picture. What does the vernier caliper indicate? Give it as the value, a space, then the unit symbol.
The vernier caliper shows 4.4 mm
